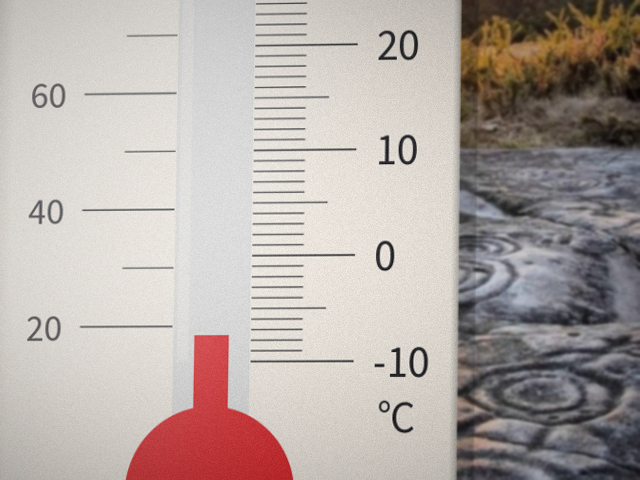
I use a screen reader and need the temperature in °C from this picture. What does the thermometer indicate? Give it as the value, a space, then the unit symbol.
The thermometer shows -7.5 °C
